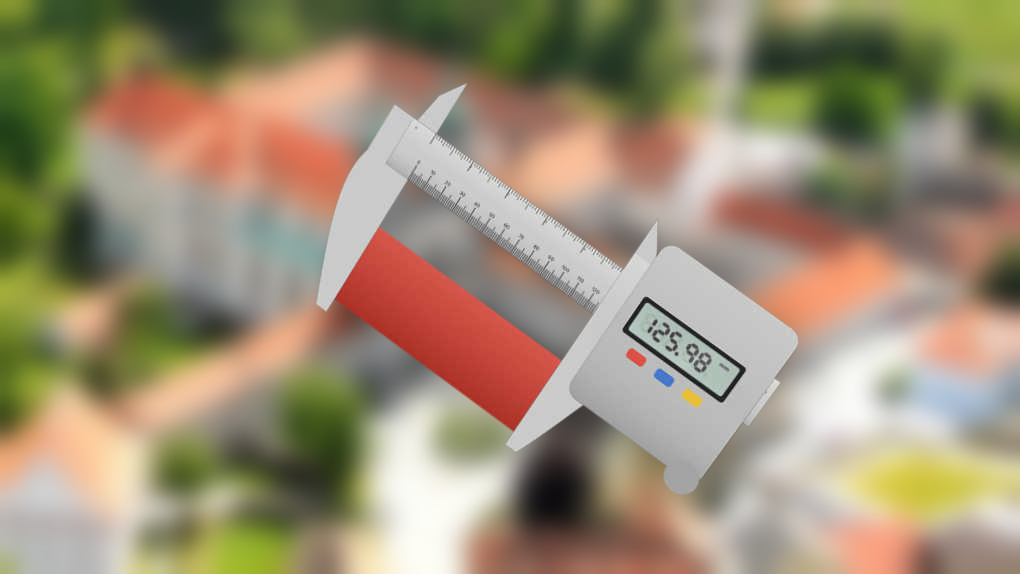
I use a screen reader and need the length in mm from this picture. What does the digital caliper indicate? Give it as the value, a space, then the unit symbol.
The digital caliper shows 125.98 mm
